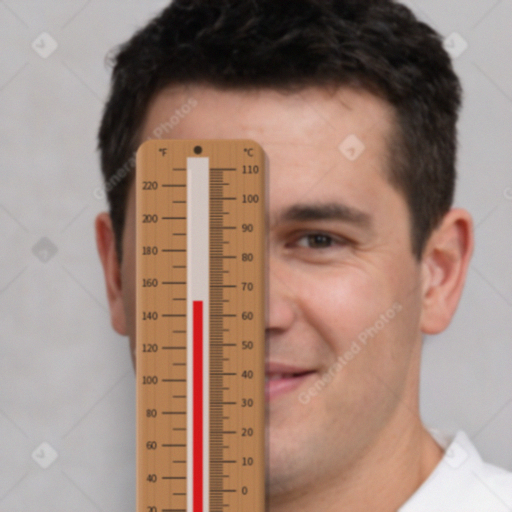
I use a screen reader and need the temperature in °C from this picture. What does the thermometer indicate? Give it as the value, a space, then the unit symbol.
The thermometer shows 65 °C
